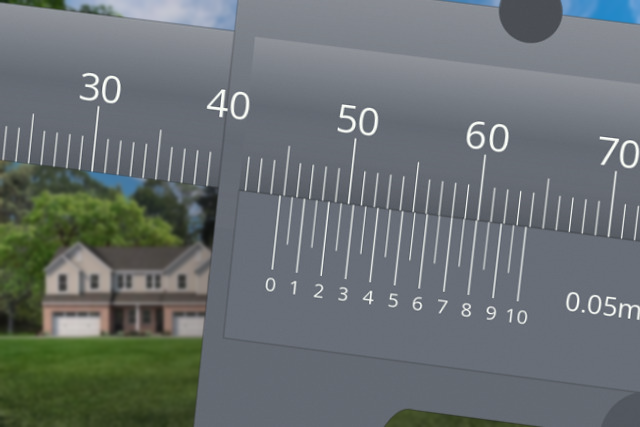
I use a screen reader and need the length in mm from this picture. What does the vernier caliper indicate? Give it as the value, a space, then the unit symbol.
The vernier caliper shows 44.7 mm
